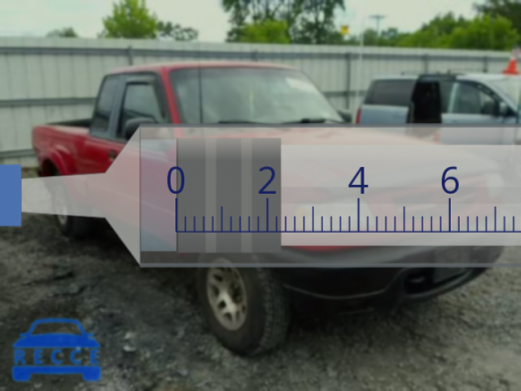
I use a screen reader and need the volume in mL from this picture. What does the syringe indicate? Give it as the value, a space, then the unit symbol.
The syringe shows 0 mL
